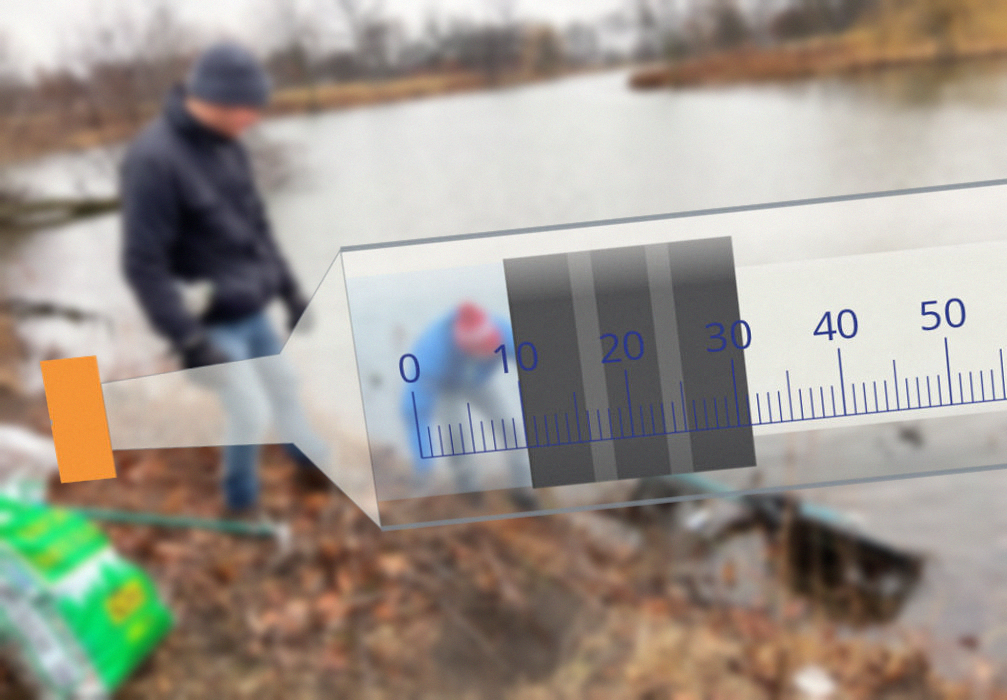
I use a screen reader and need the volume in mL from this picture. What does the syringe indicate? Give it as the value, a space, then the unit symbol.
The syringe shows 10 mL
